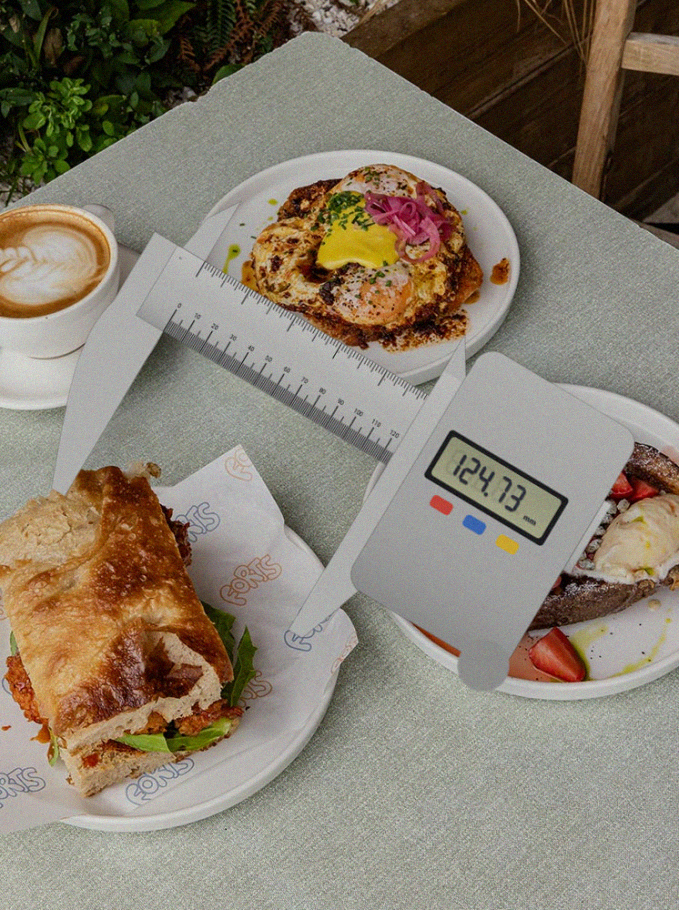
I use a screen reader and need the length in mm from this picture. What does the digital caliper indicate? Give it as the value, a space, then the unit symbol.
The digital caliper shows 124.73 mm
